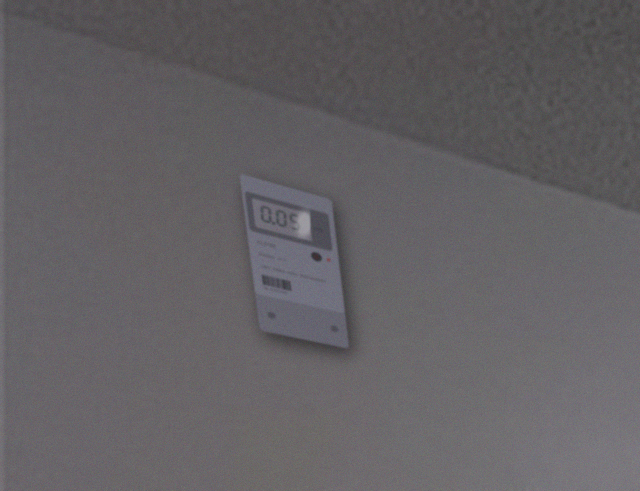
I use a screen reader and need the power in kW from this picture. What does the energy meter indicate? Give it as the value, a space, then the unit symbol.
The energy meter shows 0.05 kW
